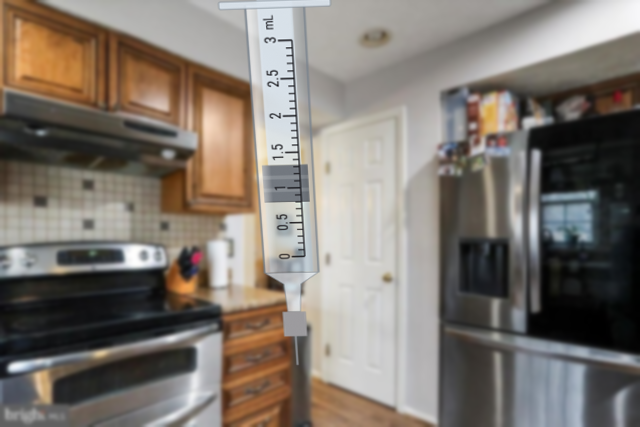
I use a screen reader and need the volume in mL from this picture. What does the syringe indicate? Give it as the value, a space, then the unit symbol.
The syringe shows 0.8 mL
